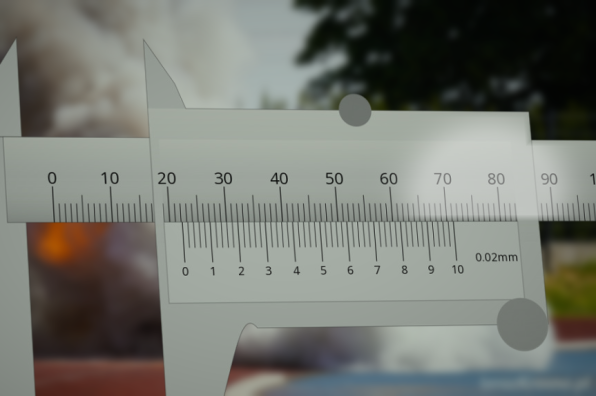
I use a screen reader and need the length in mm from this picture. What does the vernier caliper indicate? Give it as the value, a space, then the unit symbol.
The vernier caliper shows 22.2 mm
